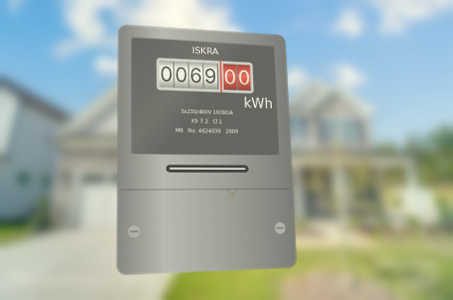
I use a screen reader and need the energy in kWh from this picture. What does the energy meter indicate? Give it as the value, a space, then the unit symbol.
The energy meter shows 69.00 kWh
